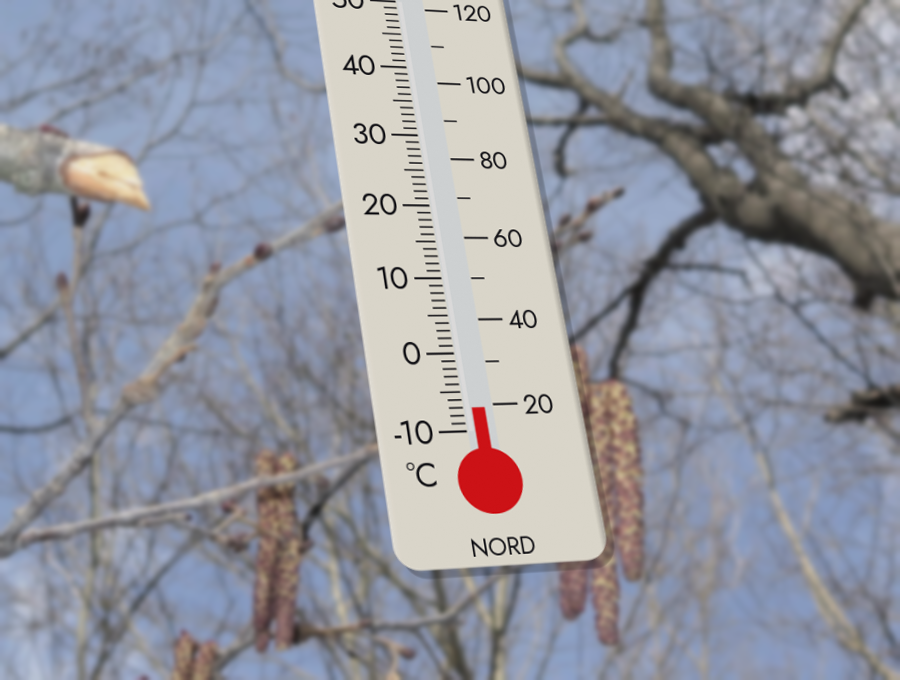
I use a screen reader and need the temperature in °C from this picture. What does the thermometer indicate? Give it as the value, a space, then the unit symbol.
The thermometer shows -7 °C
